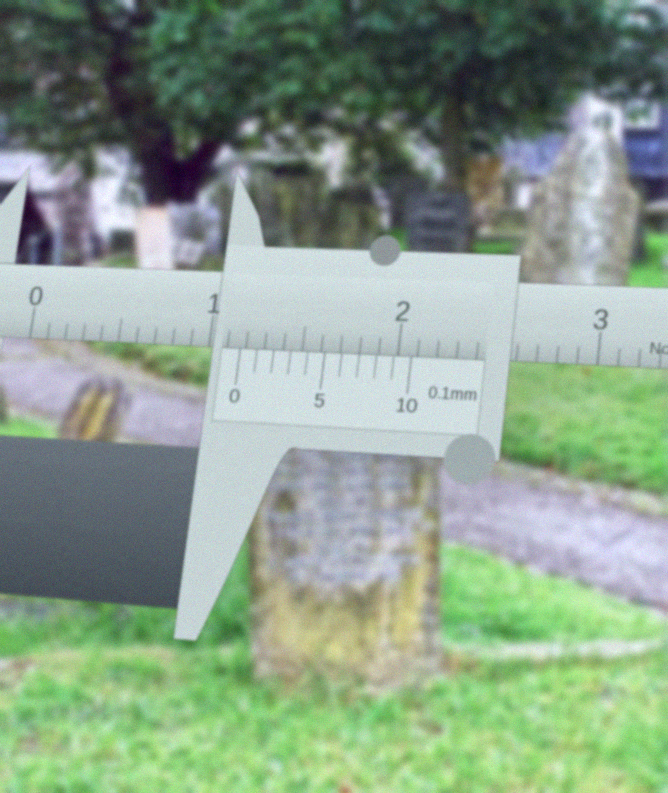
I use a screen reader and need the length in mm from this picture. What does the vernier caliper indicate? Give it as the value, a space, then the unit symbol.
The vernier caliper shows 11.7 mm
